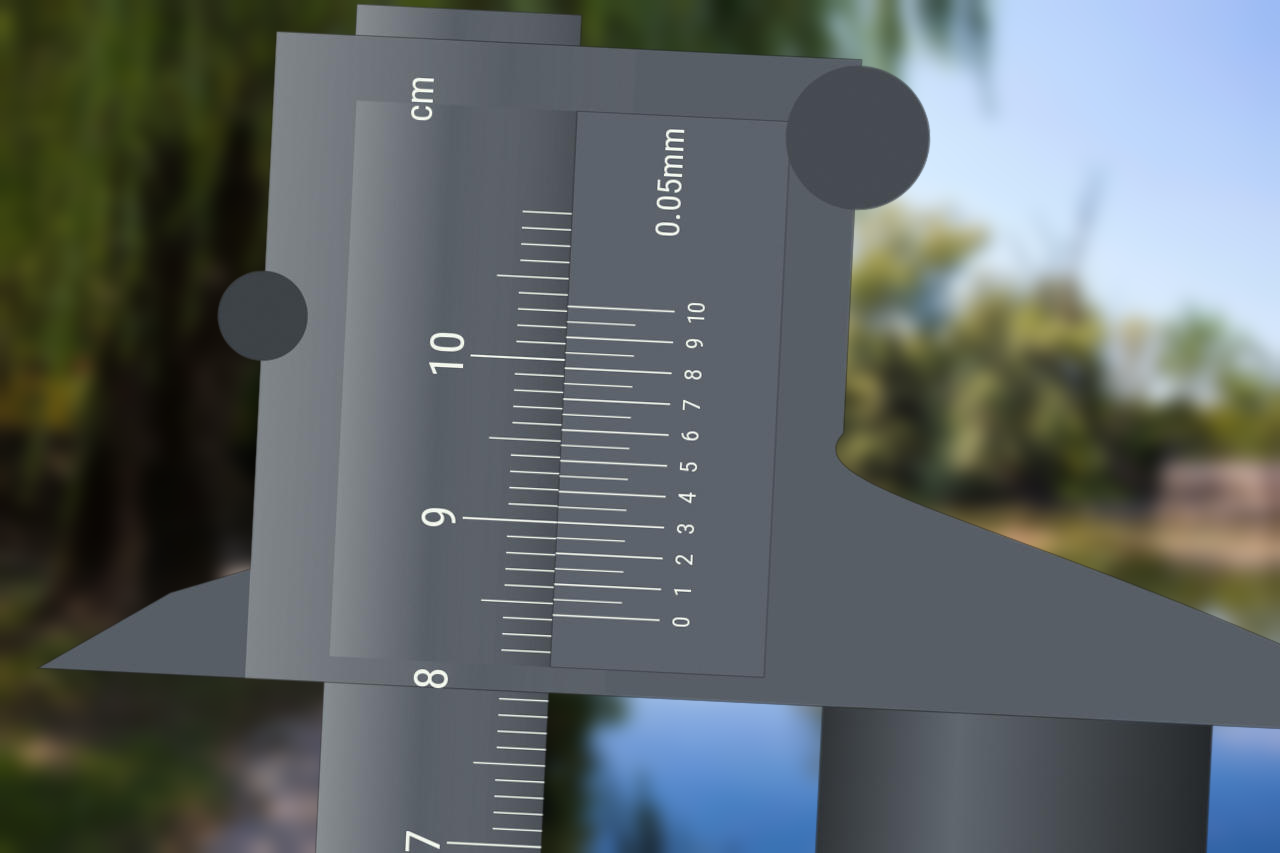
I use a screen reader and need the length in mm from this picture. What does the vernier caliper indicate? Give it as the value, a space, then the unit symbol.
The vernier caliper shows 84.3 mm
